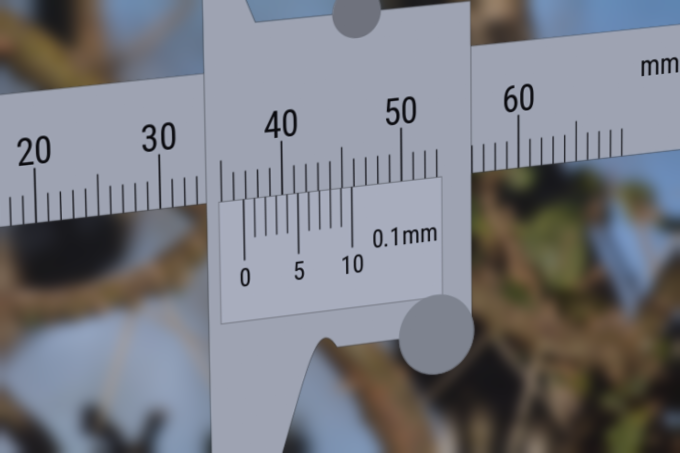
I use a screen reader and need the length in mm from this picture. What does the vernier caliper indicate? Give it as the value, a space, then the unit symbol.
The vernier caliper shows 36.8 mm
